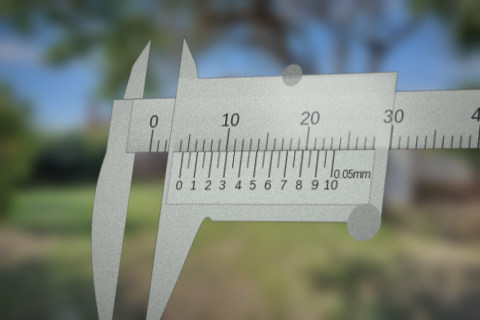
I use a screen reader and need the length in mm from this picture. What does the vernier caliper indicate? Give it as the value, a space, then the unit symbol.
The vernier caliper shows 4.4 mm
